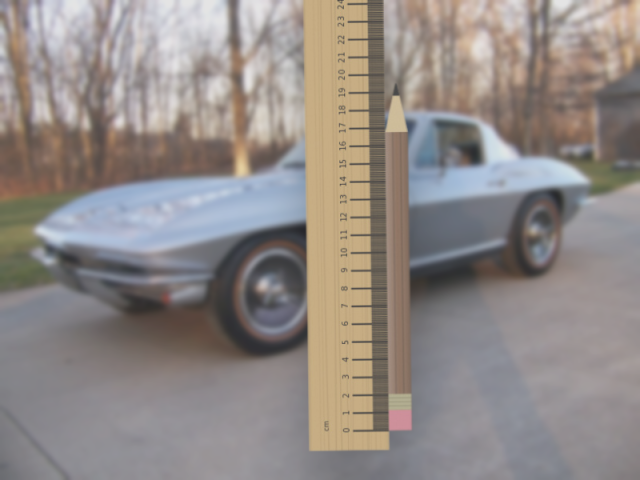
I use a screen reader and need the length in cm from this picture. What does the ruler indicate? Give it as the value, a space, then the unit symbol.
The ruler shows 19.5 cm
